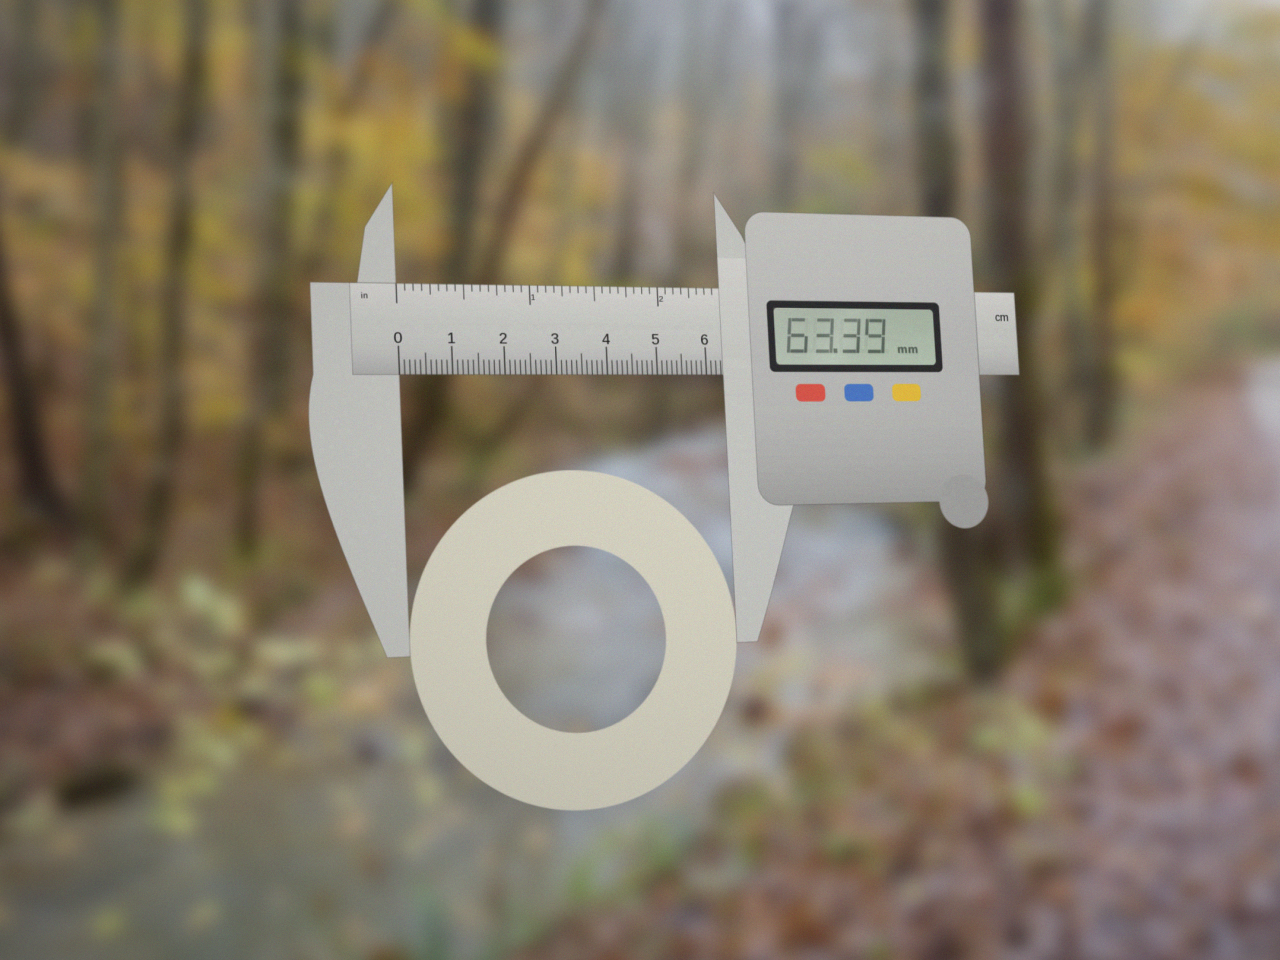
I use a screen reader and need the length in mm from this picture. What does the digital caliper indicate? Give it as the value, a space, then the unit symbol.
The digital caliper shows 63.39 mm
